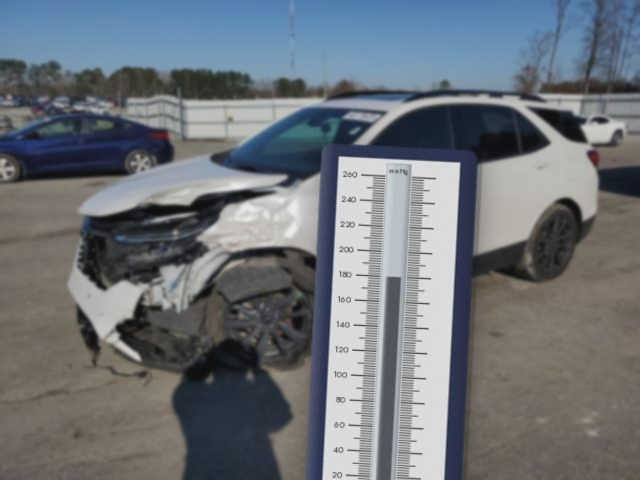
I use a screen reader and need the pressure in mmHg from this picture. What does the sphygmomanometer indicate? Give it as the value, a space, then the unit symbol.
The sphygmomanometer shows 180 mmHg
